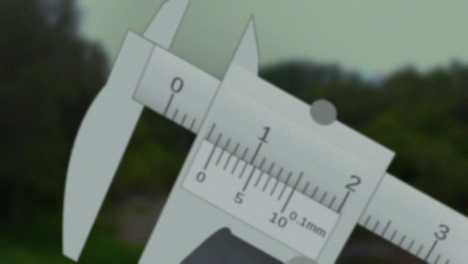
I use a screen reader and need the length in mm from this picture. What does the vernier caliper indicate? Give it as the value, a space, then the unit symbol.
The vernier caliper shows 6.0 mm
